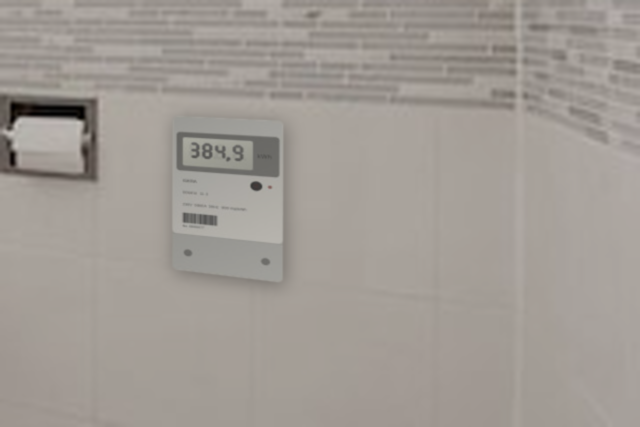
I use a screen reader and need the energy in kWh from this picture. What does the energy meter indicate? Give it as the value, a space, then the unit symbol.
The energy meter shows 384.9 kWh
